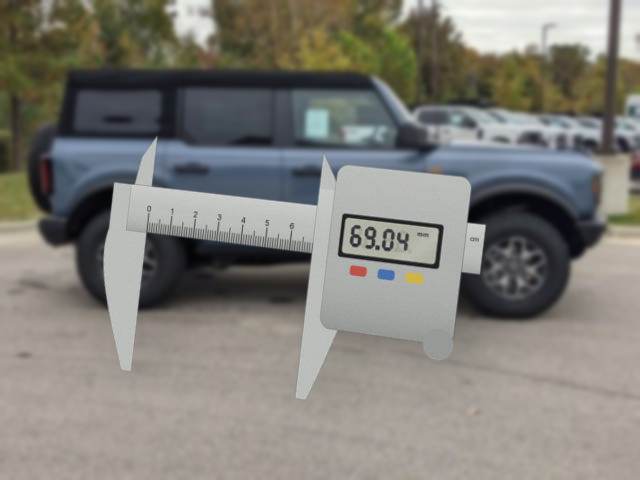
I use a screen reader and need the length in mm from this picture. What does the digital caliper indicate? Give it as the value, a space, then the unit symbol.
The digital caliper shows 69.04 mm
